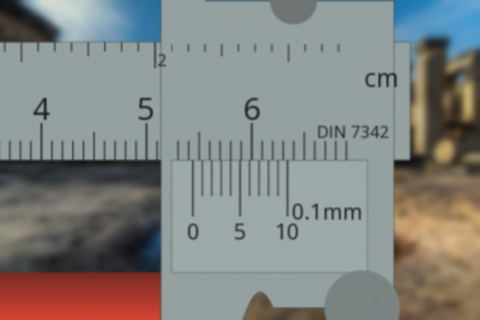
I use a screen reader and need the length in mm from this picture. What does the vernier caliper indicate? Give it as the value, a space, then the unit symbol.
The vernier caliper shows 54.4 mm
